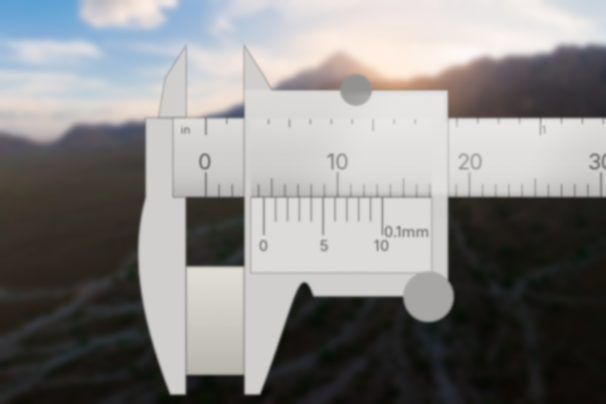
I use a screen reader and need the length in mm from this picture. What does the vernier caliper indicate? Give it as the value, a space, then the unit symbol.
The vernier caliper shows 4.4 mm
